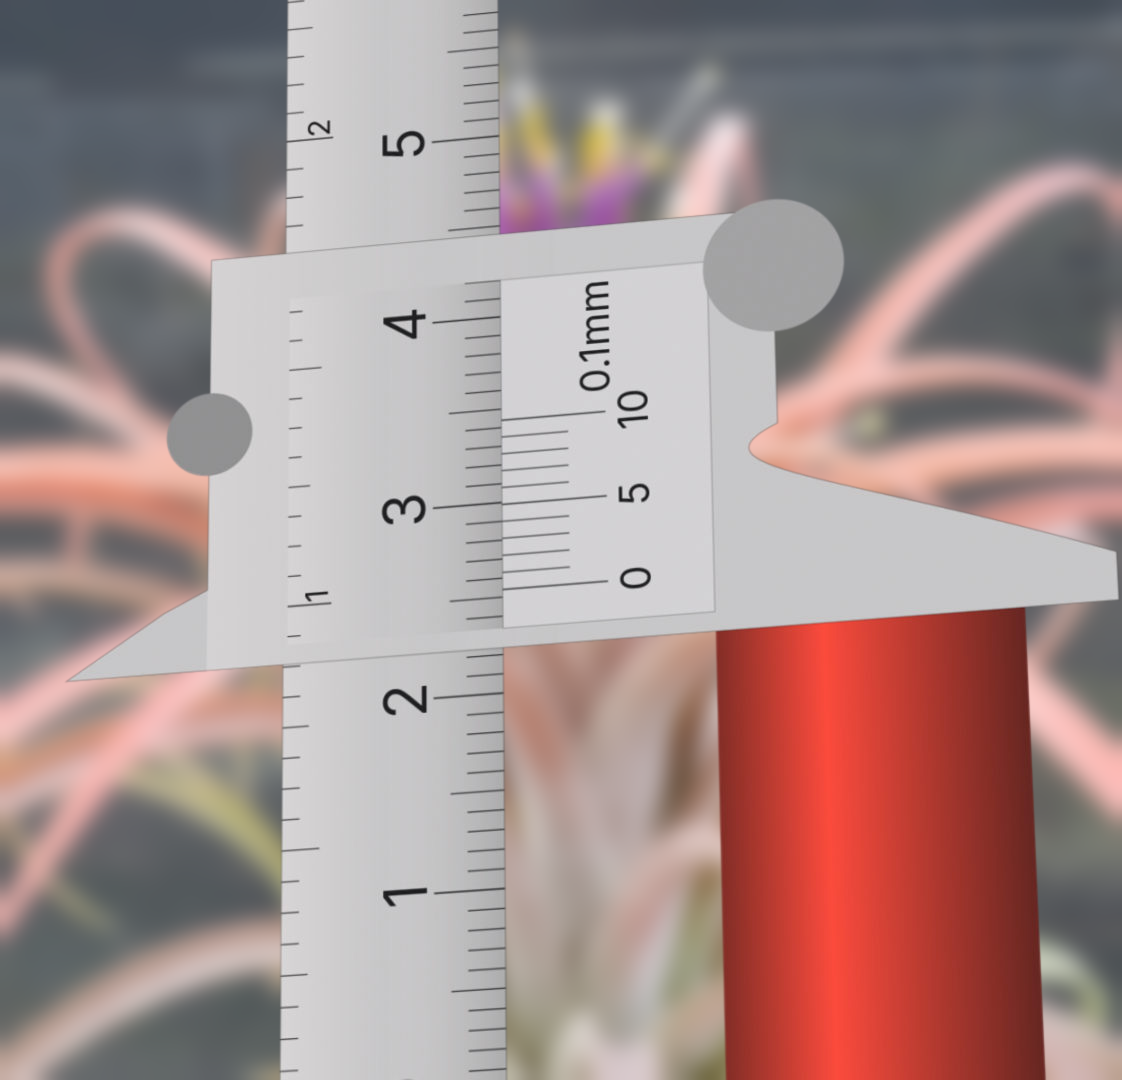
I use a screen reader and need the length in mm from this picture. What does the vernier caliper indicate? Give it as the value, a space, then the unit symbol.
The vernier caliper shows 25.4 mm
